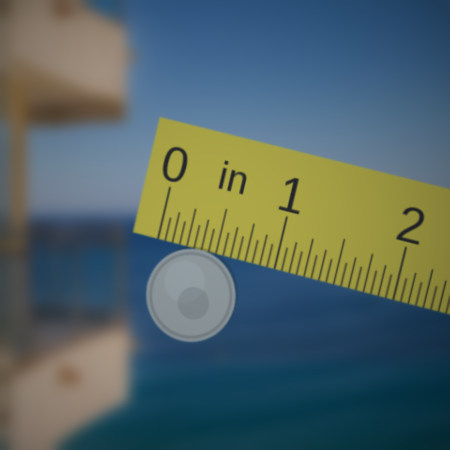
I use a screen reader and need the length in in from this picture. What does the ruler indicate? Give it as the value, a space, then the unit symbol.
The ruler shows 0.75 in
